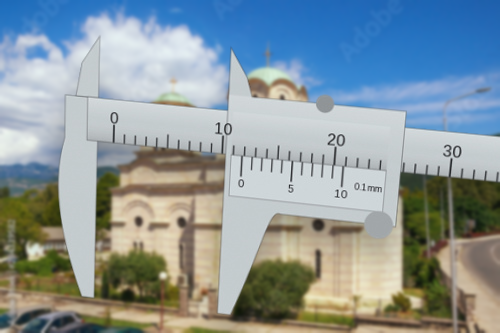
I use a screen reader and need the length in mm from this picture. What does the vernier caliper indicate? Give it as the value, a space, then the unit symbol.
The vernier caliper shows 11.8 mm
